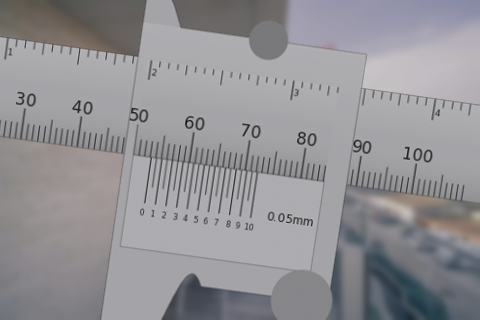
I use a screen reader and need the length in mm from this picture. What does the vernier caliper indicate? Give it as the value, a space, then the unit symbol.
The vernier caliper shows 53.2 mm
